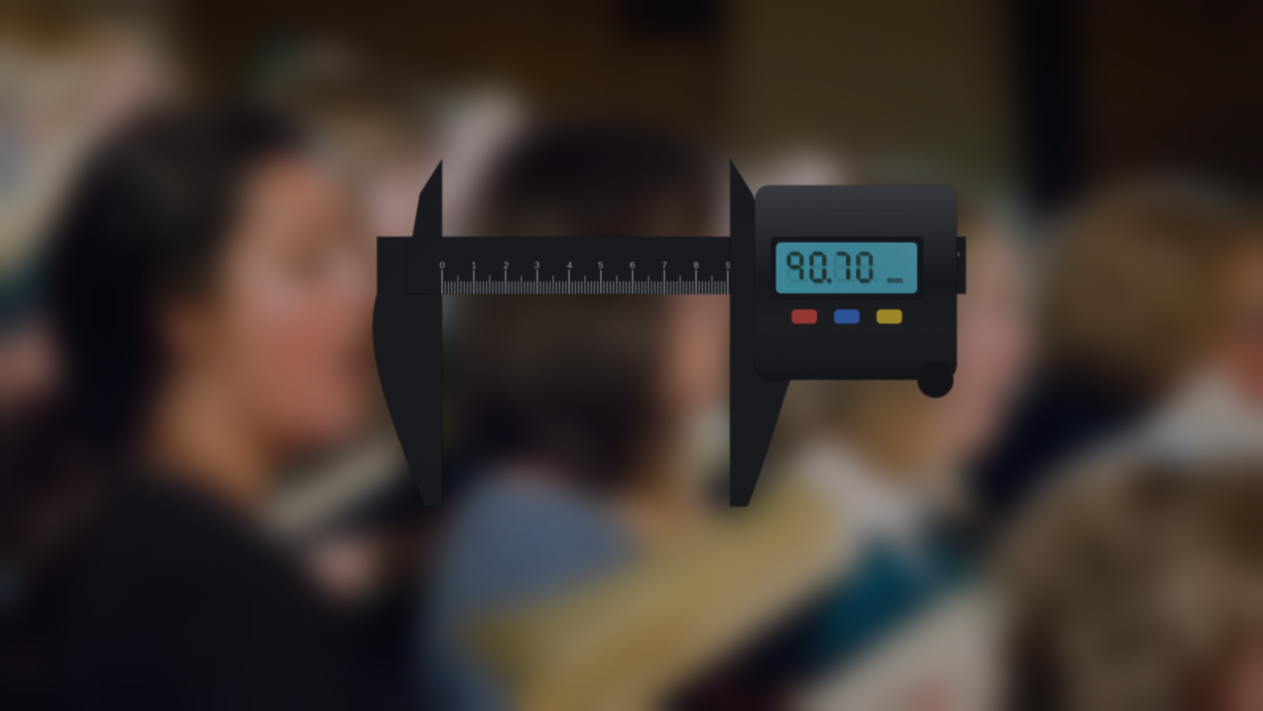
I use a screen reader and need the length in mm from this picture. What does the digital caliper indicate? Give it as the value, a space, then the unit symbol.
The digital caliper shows 90.70 mm
